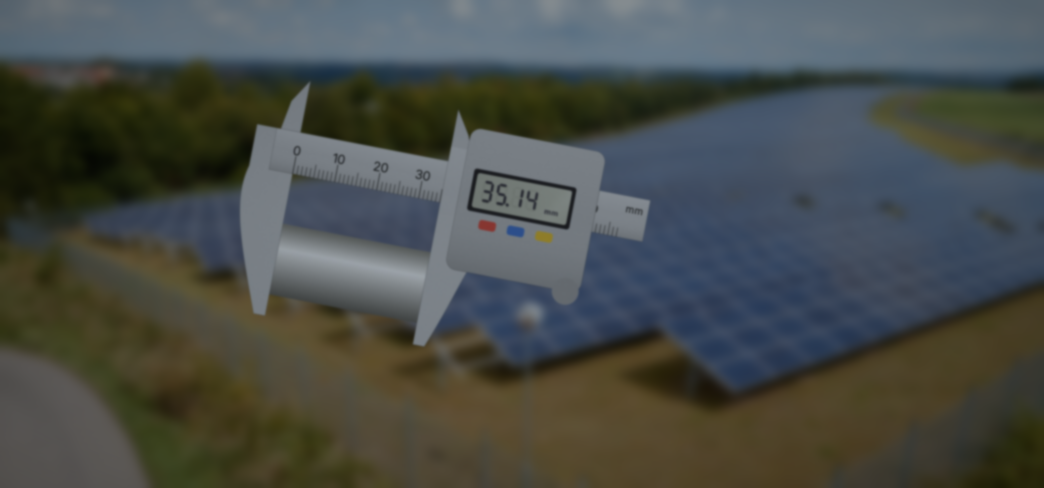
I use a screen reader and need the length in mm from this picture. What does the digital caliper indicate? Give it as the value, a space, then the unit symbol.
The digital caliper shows 35.14 mm
